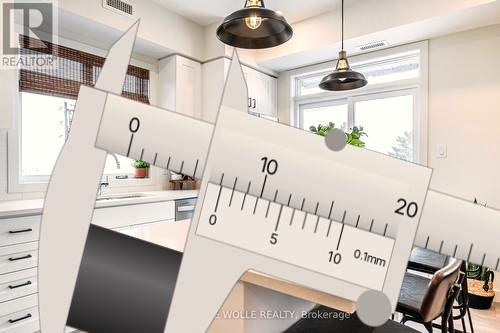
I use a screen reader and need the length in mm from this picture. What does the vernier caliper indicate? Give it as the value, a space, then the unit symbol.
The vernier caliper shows 7.1 mm
